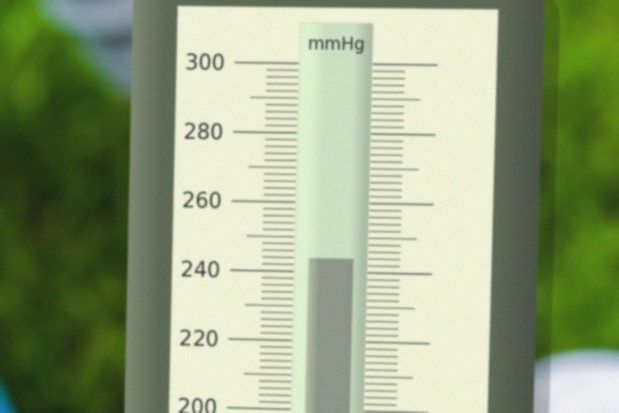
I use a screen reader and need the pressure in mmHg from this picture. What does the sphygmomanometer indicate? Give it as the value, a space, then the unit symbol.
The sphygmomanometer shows 244 mmHg
